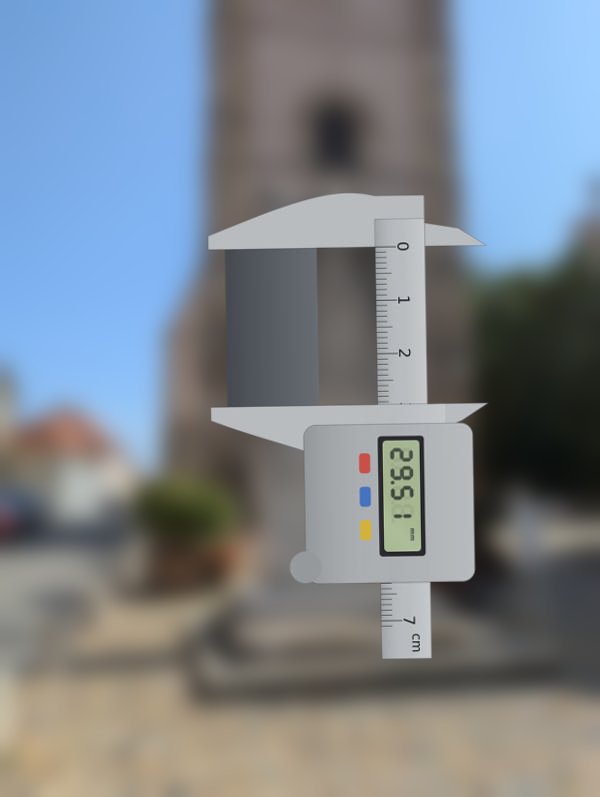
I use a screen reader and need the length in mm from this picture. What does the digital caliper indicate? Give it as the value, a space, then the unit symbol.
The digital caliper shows 29.51 mm
